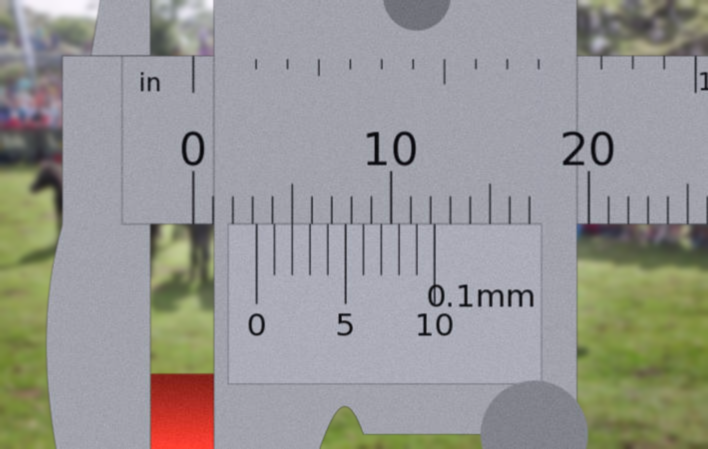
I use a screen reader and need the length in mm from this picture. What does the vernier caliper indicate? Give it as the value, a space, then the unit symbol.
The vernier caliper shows 3.2 mm
